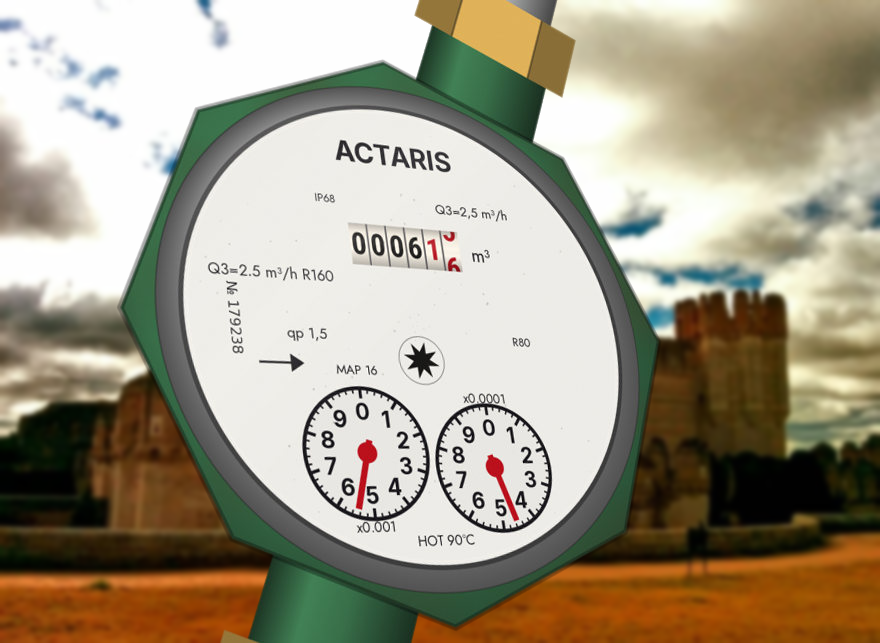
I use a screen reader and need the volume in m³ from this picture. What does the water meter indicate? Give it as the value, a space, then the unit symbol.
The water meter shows 6.1554 m³
